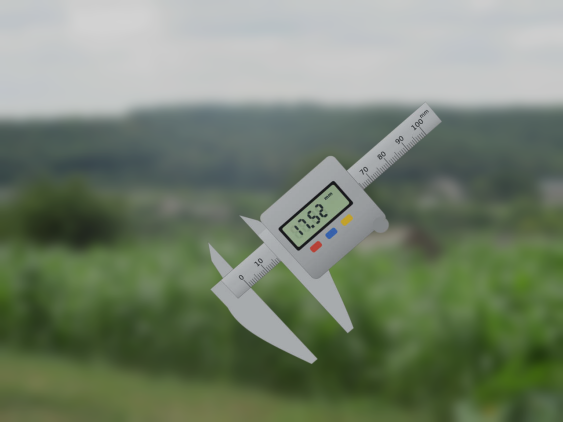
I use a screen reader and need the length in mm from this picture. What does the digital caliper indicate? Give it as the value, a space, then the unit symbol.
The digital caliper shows 17.52 mm
